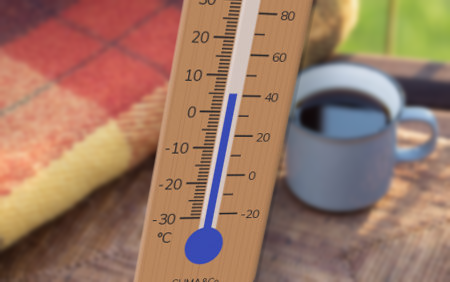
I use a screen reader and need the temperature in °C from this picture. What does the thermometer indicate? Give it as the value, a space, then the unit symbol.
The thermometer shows 5 °C
